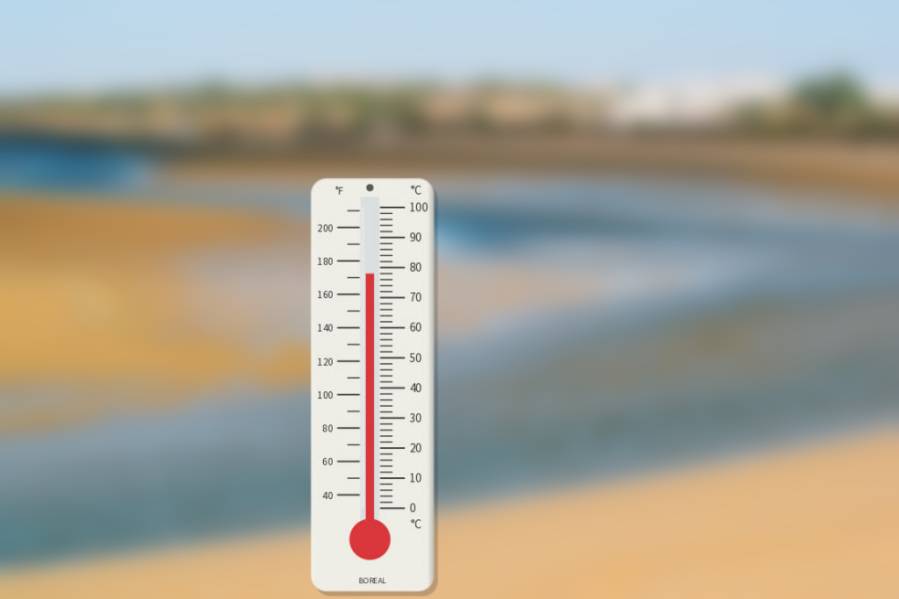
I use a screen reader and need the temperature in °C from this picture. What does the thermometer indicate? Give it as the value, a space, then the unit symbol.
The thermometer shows 78 °C
